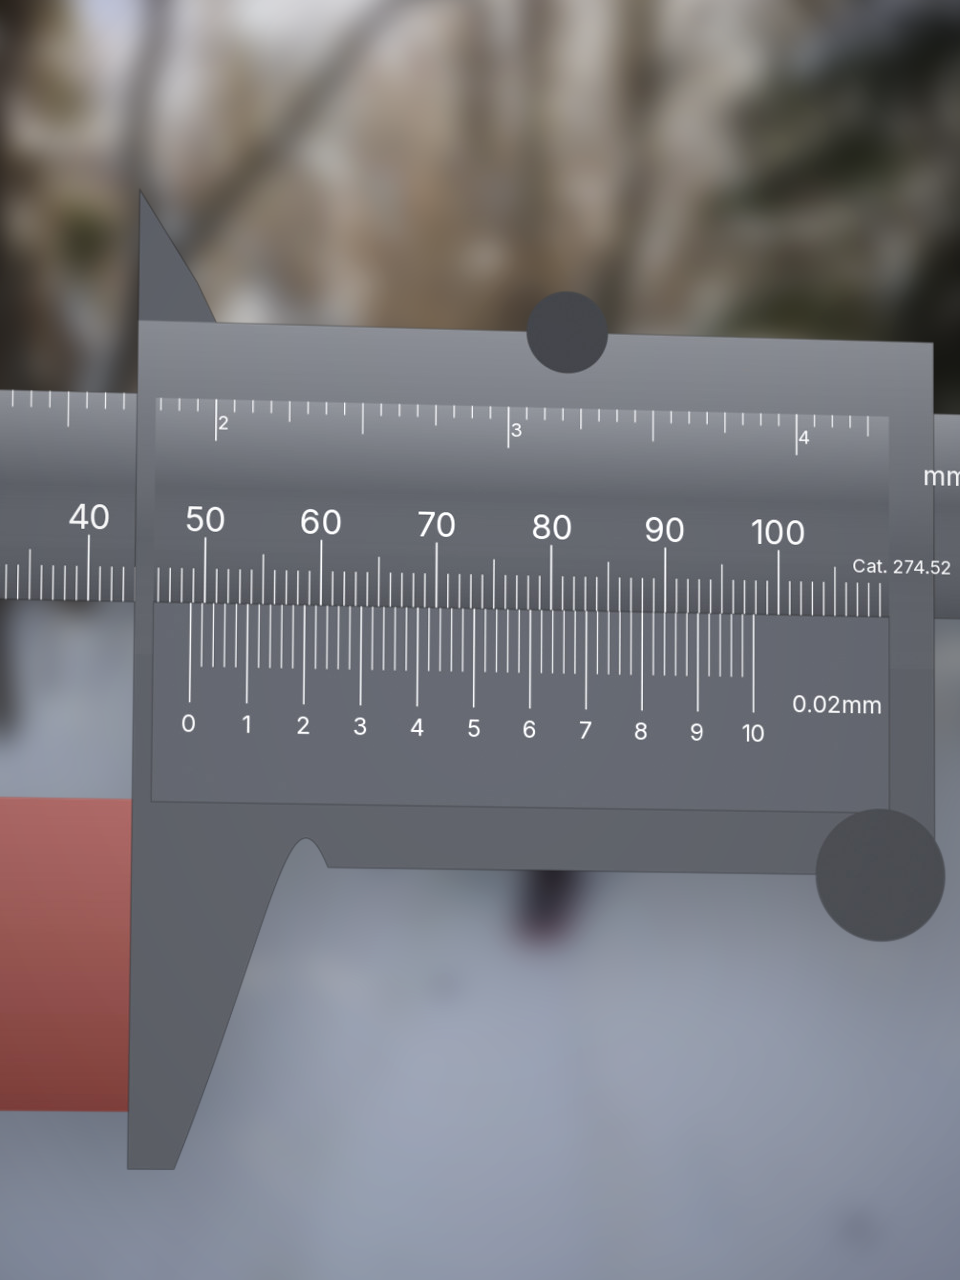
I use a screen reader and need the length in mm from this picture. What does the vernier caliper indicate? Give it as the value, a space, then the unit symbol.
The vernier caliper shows 48.8 mm
